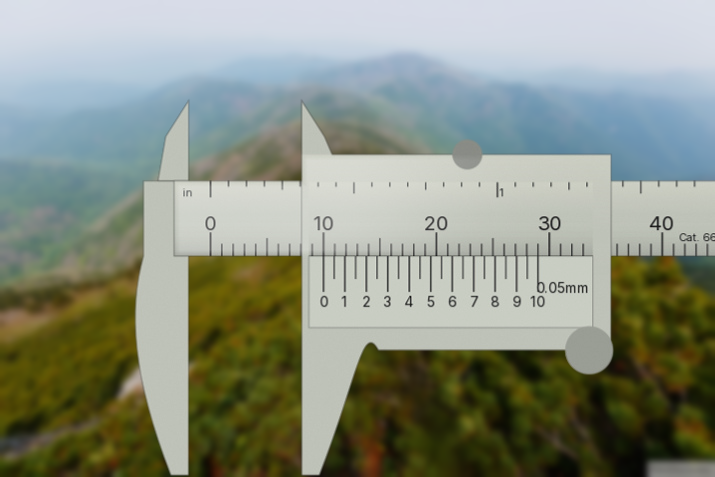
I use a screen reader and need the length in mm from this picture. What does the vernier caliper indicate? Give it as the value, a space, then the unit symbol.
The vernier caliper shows 10.0 mm
